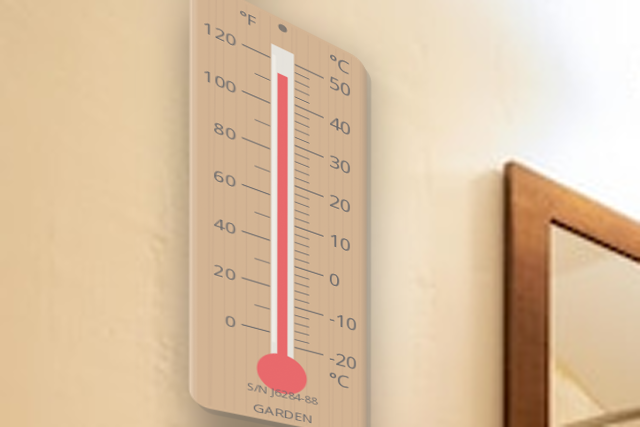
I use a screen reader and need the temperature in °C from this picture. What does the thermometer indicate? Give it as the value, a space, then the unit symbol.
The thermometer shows 46 °C
